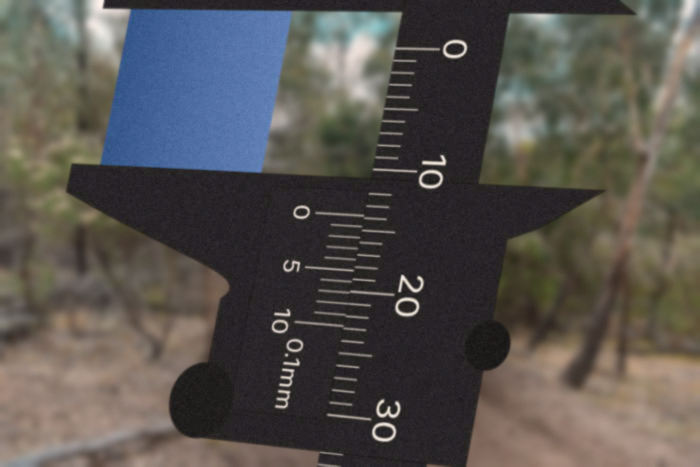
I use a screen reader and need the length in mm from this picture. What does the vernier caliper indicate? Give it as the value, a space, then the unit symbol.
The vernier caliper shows 13.8 mm
